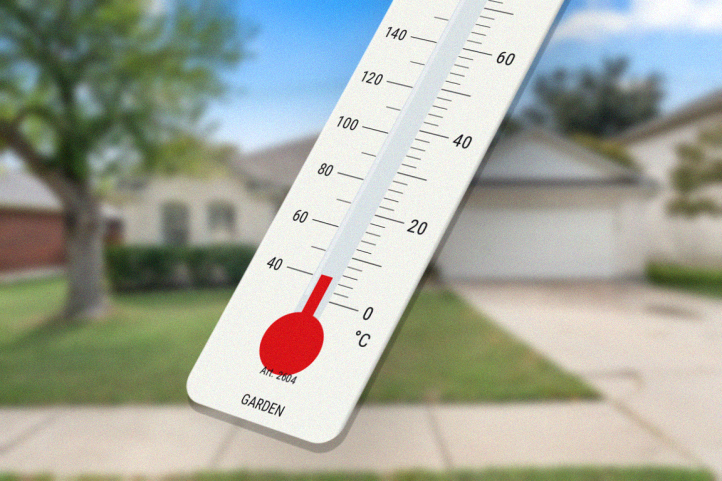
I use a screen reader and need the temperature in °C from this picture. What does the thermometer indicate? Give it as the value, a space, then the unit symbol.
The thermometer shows 5 °C
